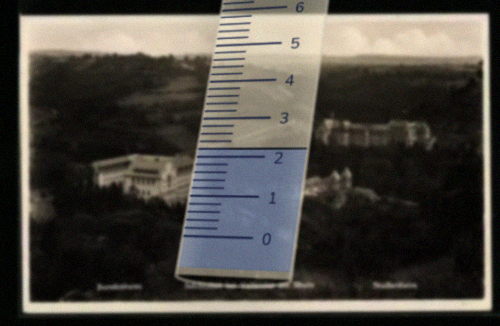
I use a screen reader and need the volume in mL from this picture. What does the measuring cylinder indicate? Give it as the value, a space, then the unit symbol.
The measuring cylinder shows 2.2 mL
